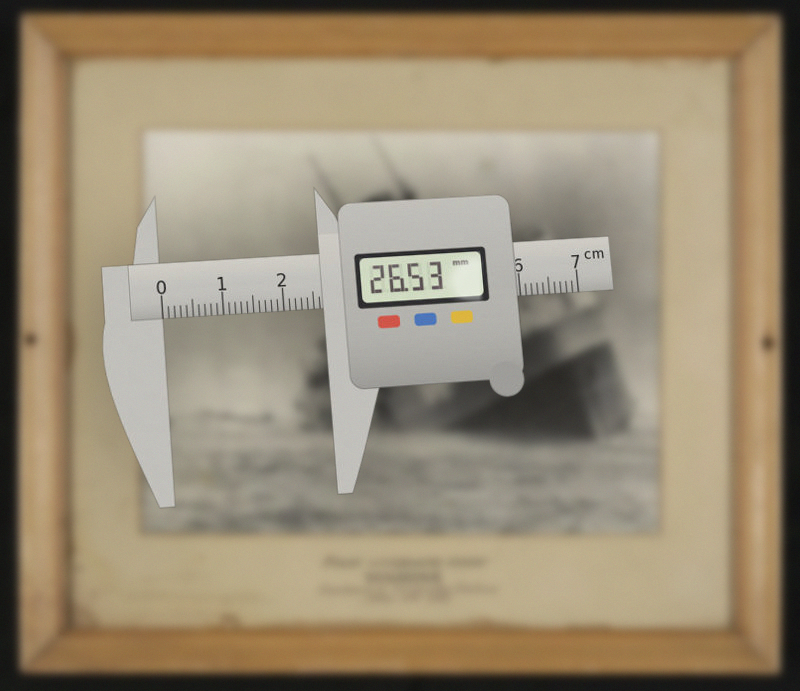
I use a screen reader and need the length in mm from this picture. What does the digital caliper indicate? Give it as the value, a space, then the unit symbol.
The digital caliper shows 26.53 mm
